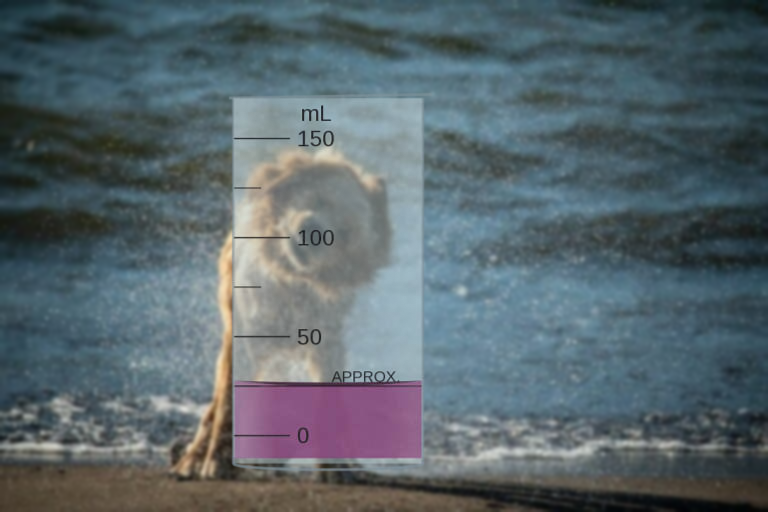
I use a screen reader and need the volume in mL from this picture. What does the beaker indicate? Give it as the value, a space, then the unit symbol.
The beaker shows 25 mL
